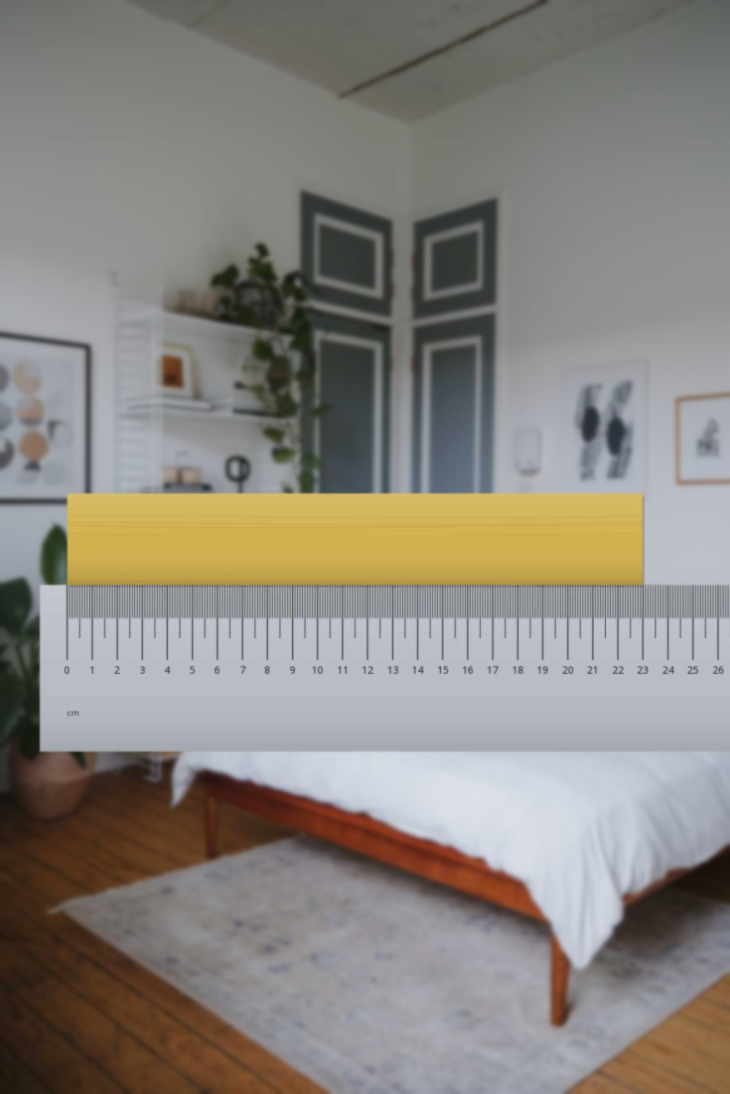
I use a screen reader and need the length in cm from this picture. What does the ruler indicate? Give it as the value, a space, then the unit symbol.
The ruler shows 23 cm
